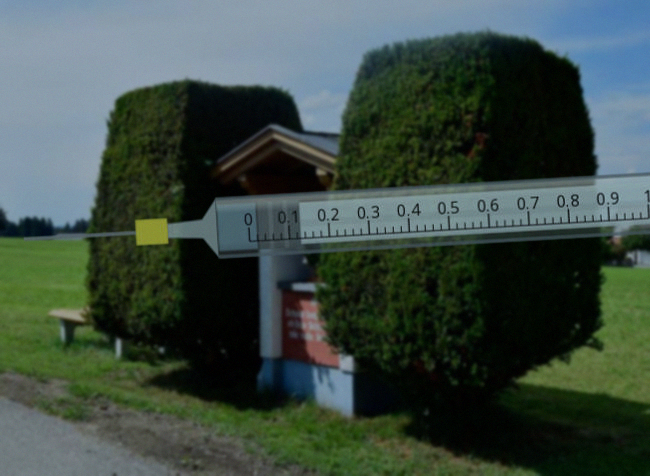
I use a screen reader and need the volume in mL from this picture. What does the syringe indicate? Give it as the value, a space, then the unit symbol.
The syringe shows 0.02 mL
